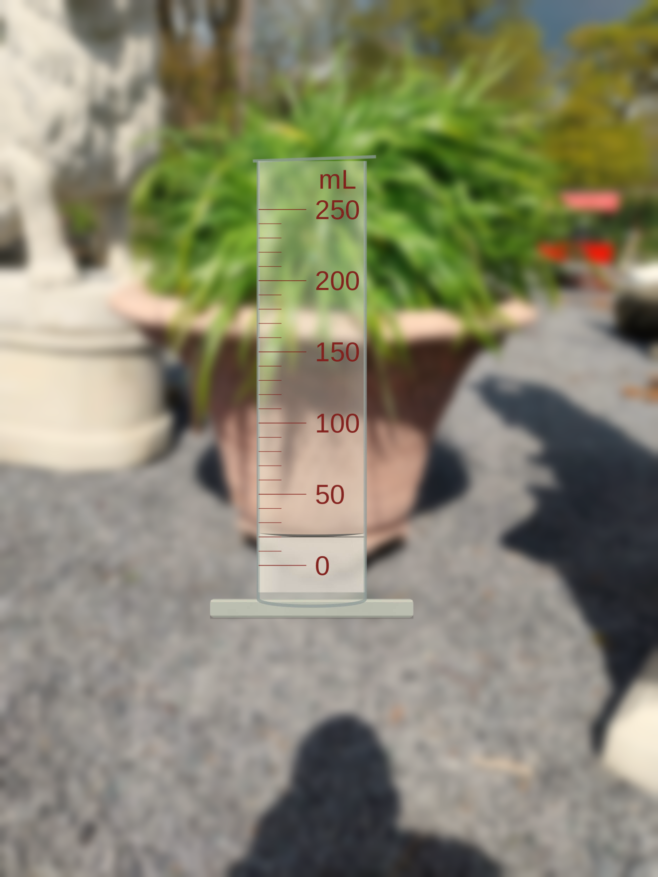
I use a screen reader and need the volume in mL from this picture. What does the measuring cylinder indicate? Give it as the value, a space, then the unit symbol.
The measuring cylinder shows 20 mL
